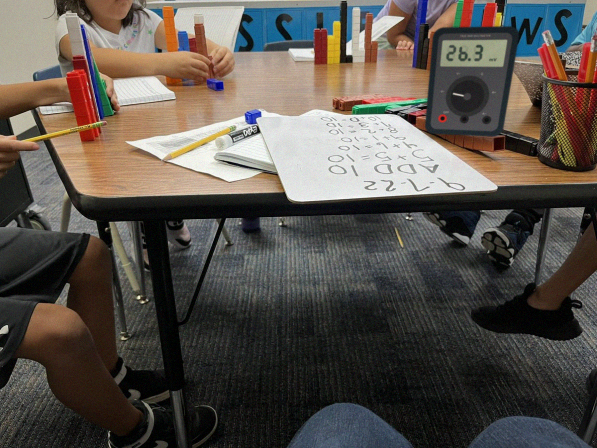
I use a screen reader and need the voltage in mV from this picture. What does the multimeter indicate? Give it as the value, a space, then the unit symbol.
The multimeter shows 26.3 mV
